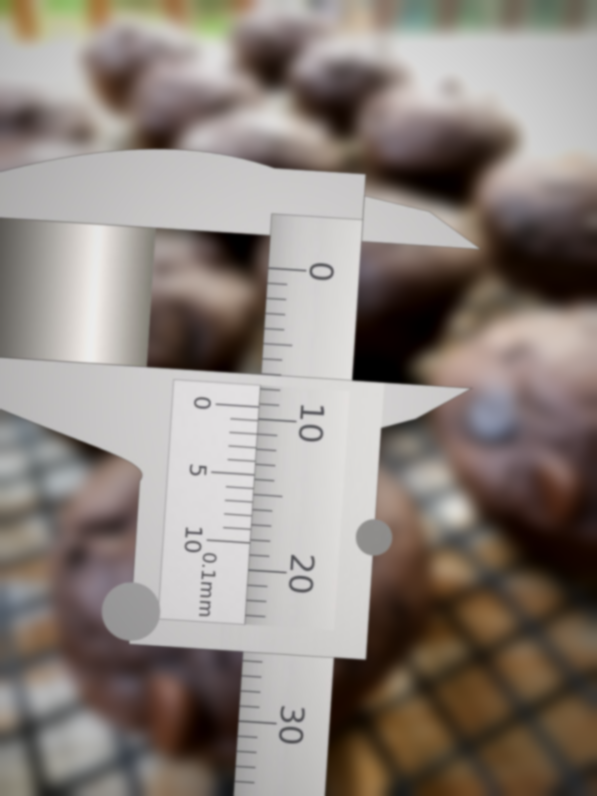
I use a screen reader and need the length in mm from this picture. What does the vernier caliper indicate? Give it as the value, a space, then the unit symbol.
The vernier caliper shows 9.2 mm
